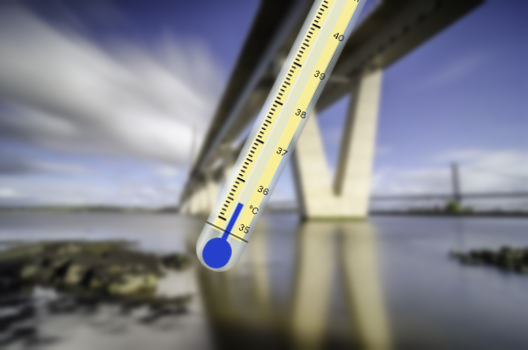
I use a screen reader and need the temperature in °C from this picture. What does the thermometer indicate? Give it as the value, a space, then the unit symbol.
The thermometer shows 35.5 °C
